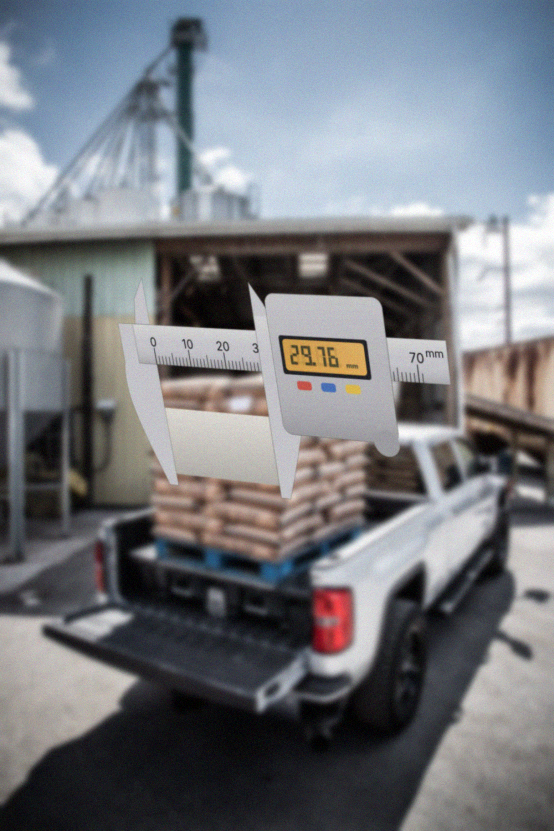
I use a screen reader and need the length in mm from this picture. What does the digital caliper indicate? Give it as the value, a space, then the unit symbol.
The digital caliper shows 29.76 mm
